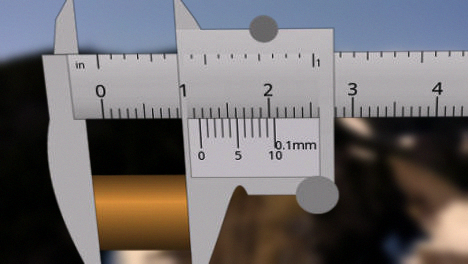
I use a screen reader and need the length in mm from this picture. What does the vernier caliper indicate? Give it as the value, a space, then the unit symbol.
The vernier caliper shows 11.6 mm
